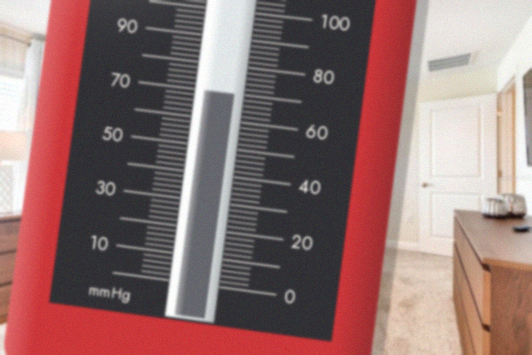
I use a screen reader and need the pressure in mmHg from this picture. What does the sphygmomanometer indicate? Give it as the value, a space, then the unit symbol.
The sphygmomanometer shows 70 mmHg
